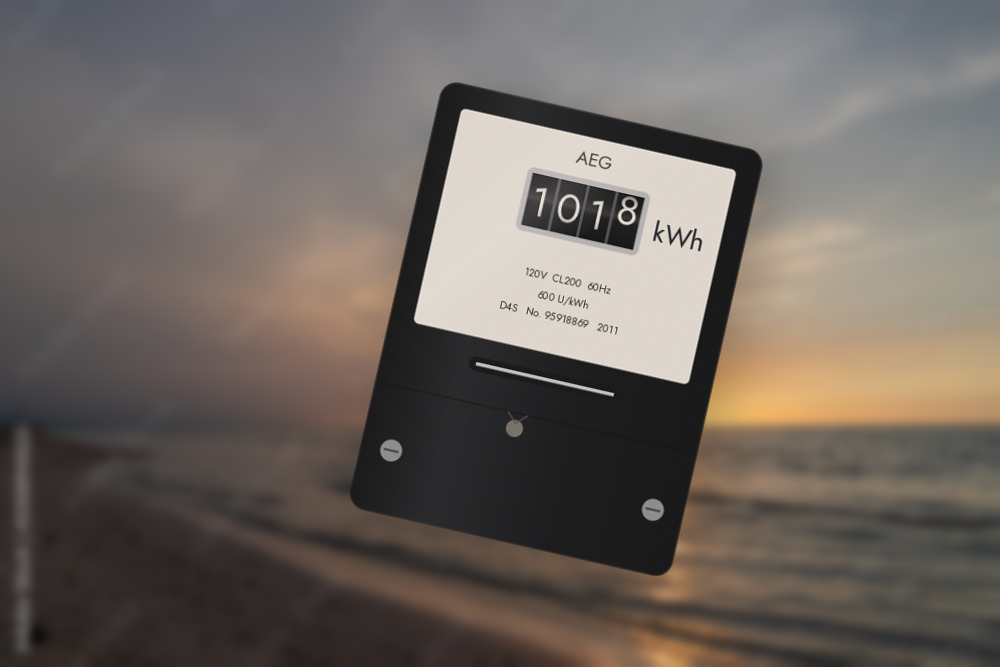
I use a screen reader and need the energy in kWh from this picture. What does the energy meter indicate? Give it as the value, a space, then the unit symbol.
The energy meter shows 1018 kWh
